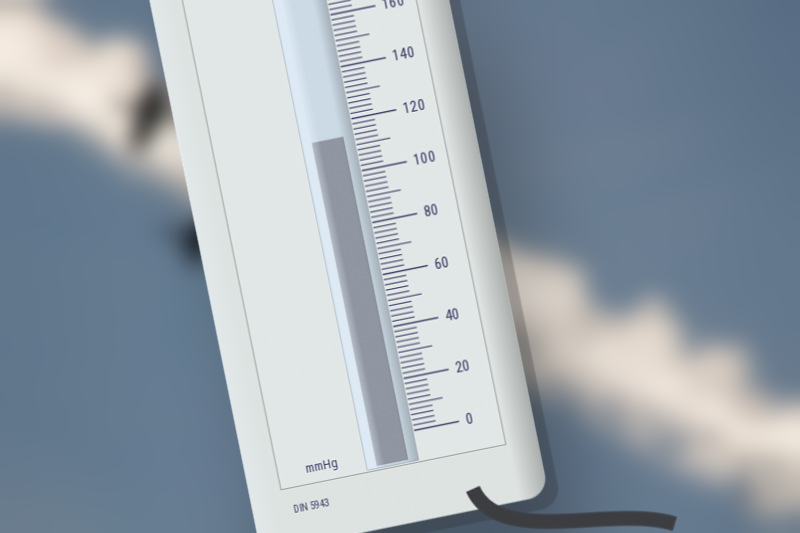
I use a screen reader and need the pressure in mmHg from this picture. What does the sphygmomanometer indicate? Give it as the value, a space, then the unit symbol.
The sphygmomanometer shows 114 mmHg
